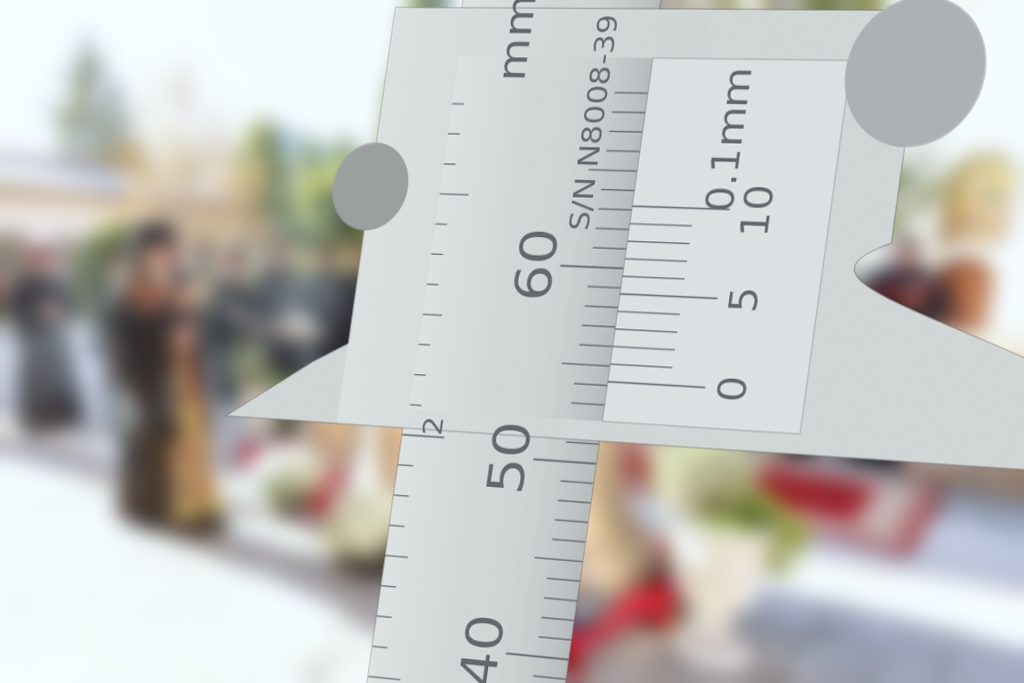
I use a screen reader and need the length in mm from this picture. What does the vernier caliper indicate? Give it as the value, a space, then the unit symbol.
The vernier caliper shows 54.2 mm
